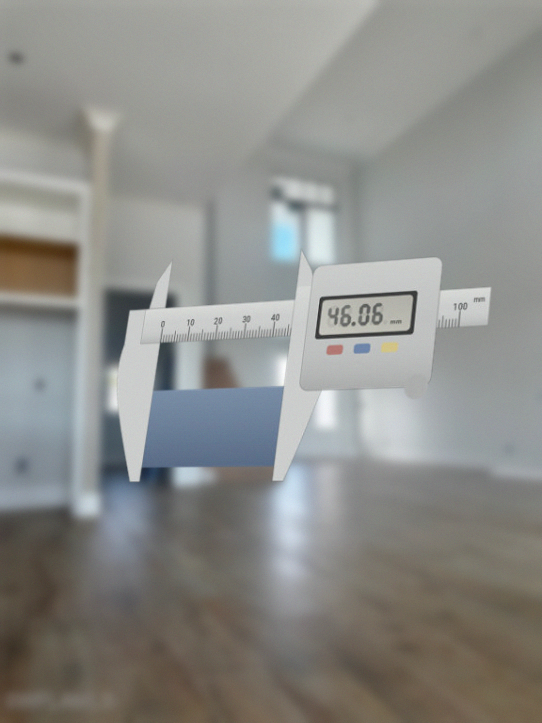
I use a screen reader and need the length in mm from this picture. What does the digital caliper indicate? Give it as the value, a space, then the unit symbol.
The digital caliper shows 46.06 mm
